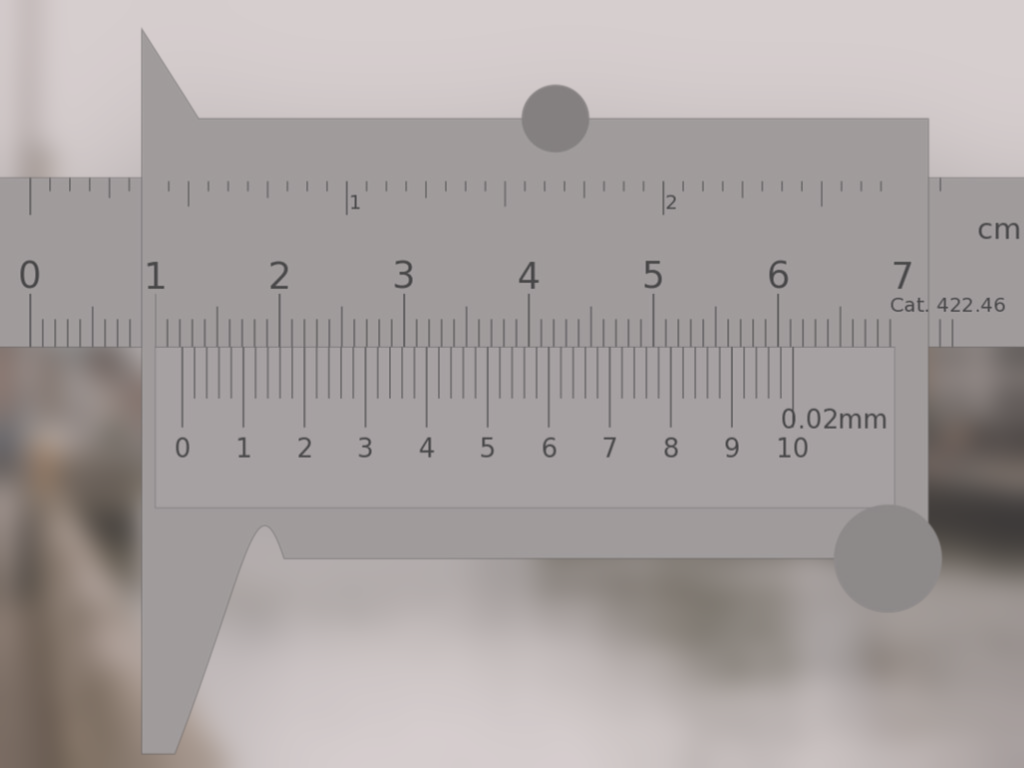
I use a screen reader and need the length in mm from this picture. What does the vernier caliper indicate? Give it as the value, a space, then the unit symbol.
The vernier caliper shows 12.2 mm
